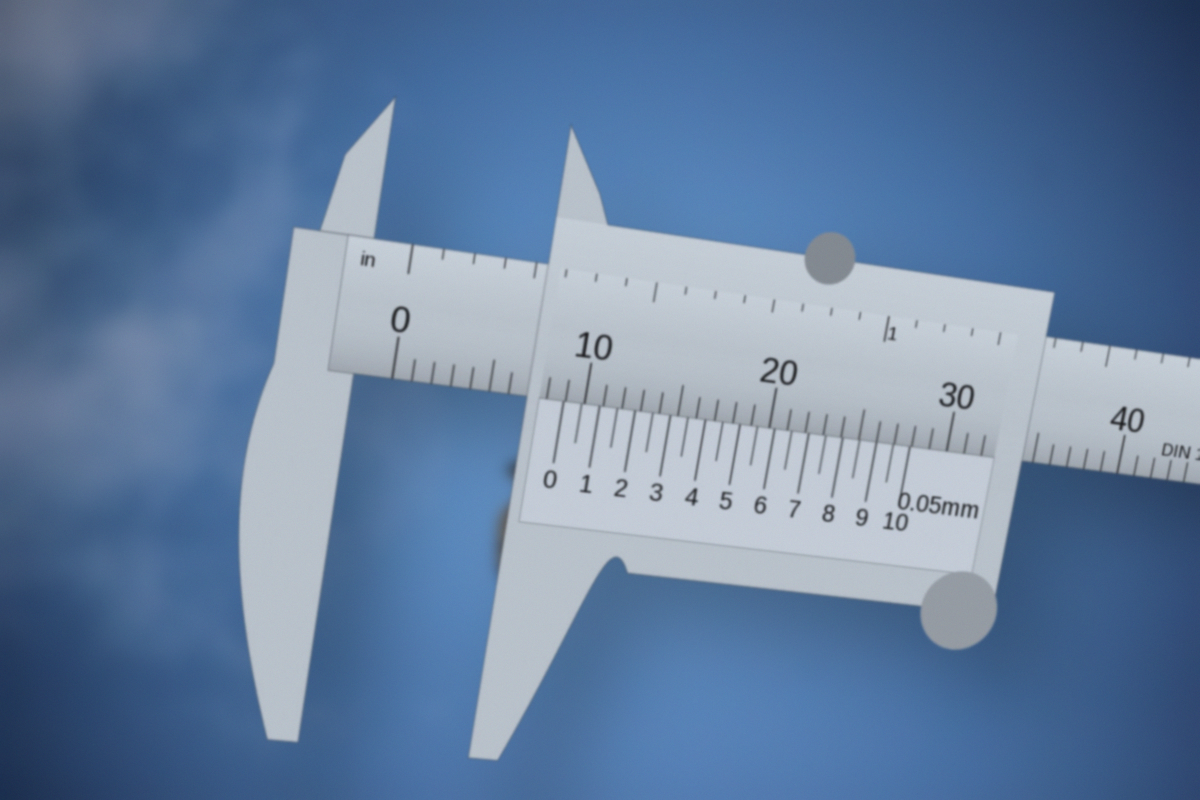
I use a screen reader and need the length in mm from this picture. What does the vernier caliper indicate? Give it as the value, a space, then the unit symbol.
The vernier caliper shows 8.9 mm
